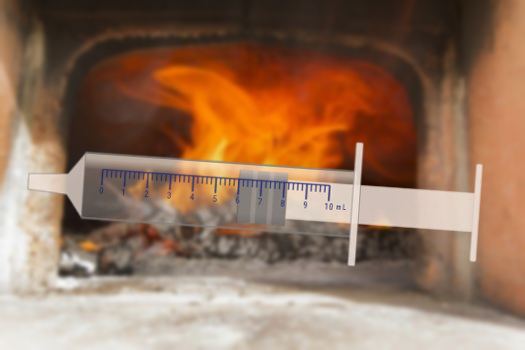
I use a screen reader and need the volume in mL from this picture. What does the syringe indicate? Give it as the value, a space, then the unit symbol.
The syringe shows 6 mL
